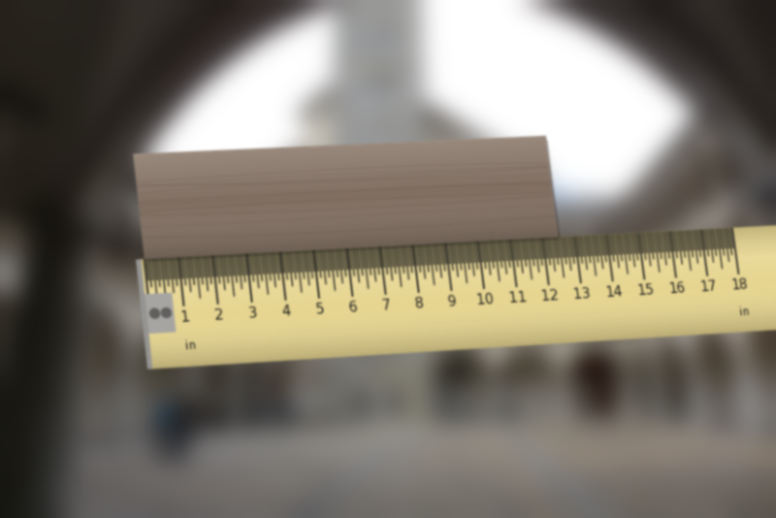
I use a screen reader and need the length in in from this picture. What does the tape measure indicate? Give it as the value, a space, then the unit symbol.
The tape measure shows 12.5 in
